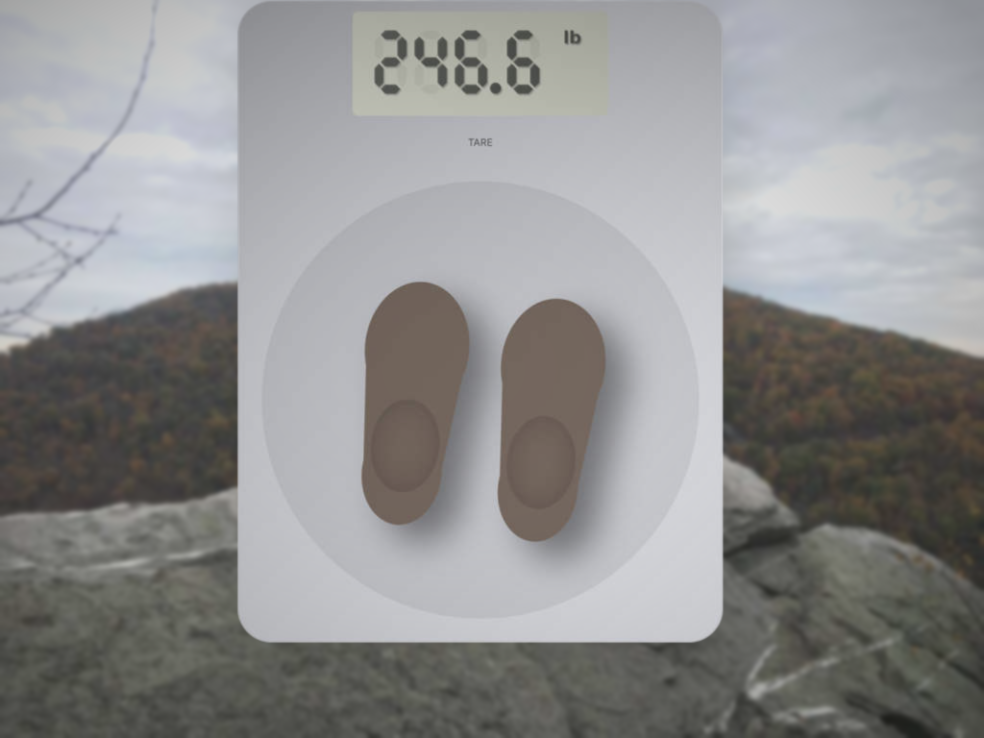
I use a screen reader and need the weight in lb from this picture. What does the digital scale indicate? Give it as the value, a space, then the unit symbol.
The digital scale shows 246.6 lb
